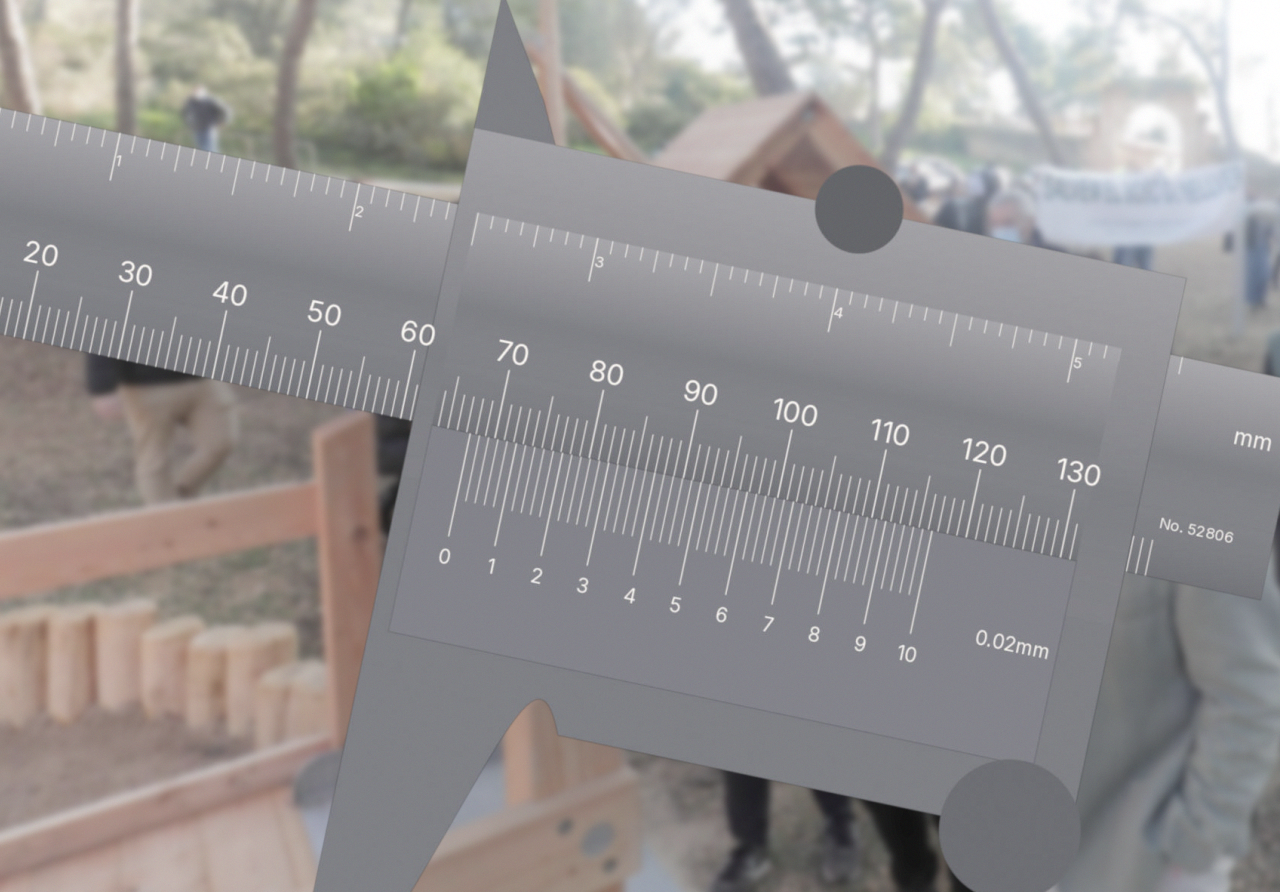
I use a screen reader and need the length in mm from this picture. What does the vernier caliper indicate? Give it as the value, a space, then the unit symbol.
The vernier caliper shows 67.4 mm
